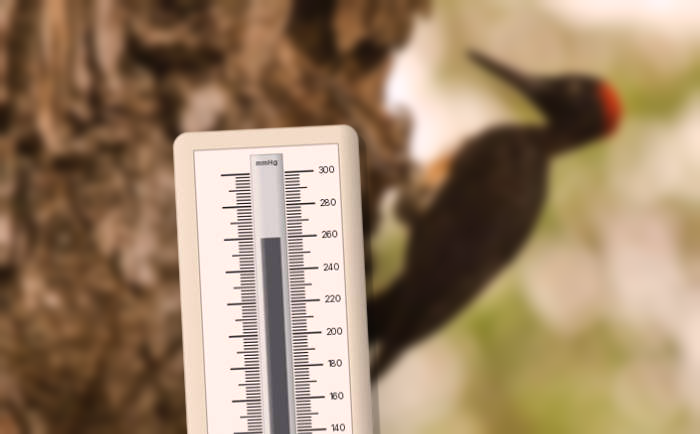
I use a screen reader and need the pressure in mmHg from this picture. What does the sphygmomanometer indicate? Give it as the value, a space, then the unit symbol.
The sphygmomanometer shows 260 mmHg
